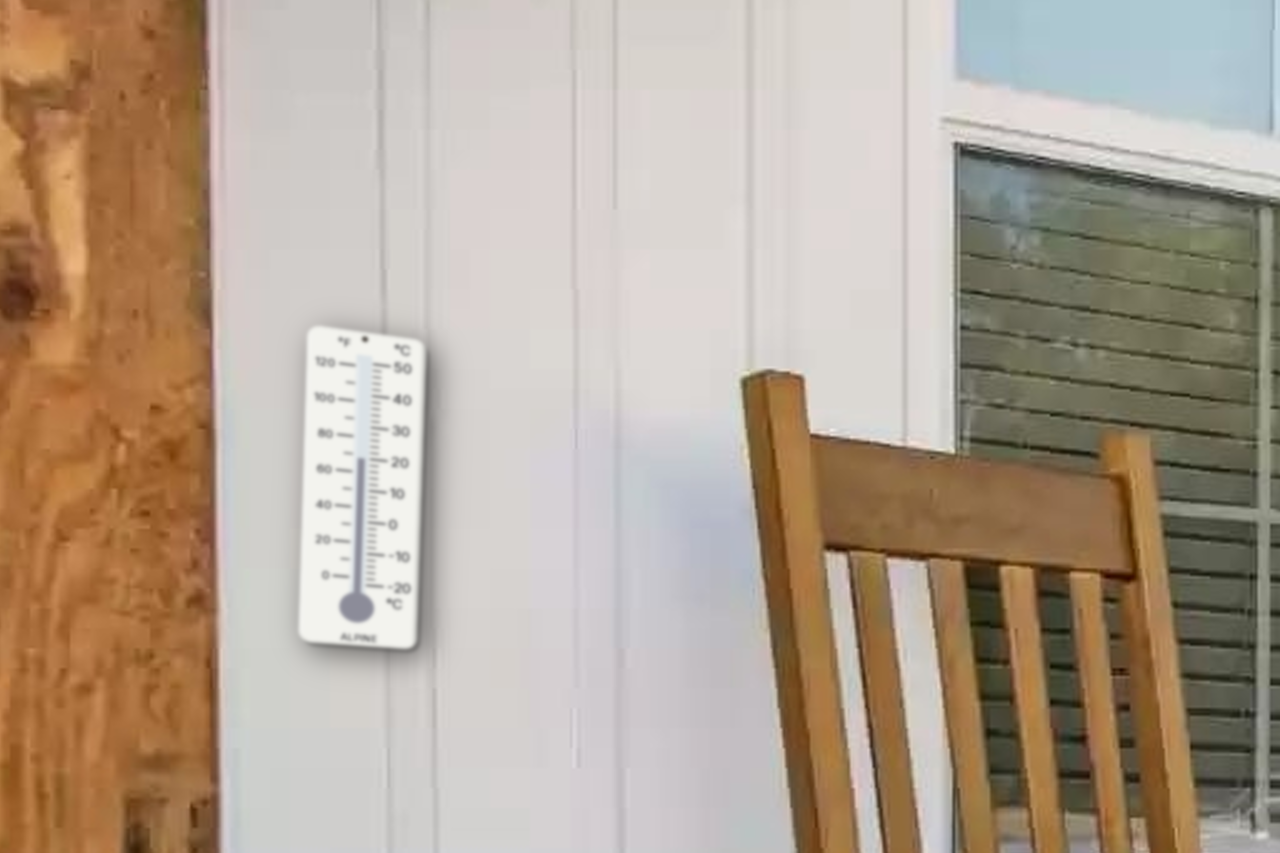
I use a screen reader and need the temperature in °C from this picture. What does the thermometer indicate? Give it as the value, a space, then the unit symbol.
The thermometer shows 20 °C
